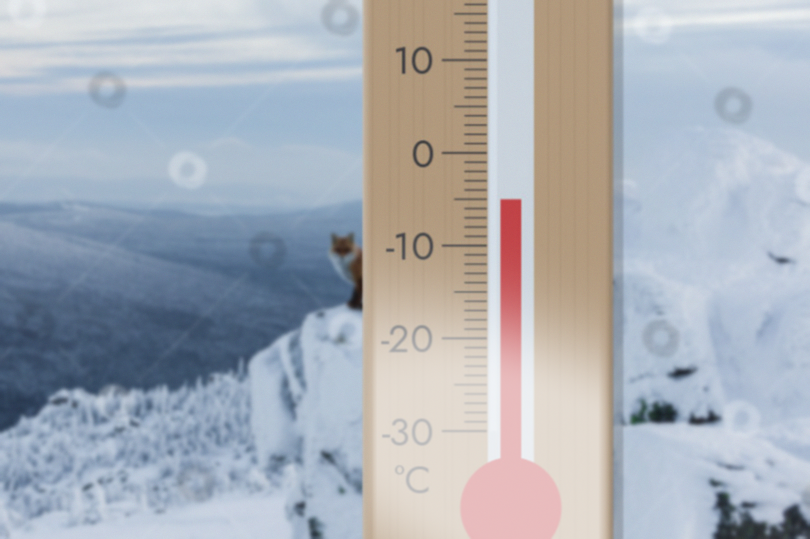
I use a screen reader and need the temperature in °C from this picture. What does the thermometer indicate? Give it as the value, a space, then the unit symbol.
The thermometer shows -5 °C
